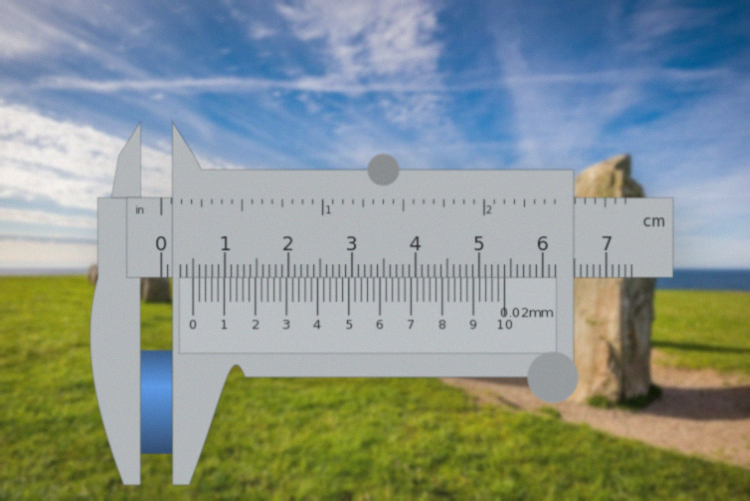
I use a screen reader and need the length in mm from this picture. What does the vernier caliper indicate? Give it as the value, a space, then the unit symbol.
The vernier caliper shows 5.0 mm
